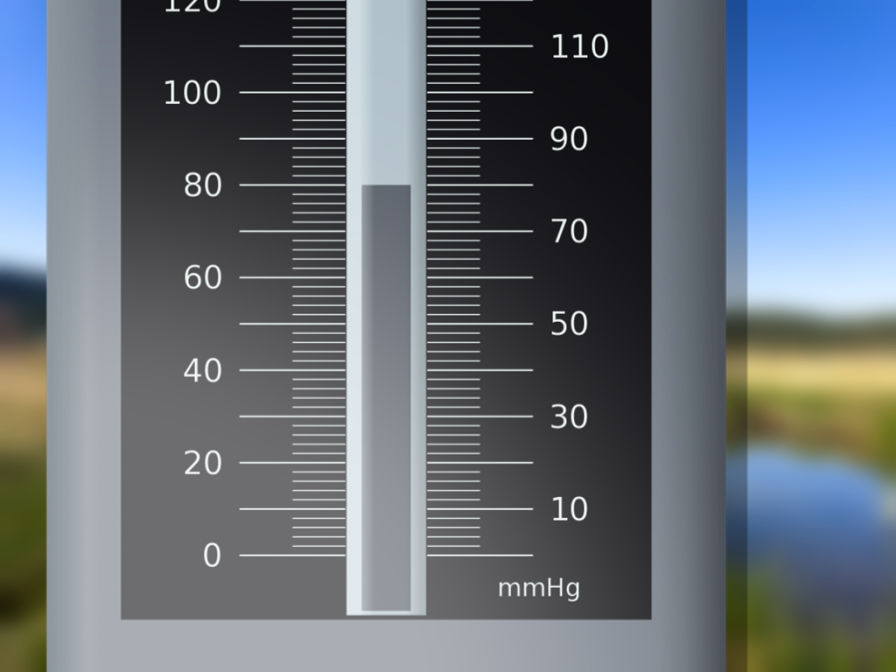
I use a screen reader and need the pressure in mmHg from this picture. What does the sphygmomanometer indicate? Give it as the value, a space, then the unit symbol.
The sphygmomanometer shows 80 mmHg
